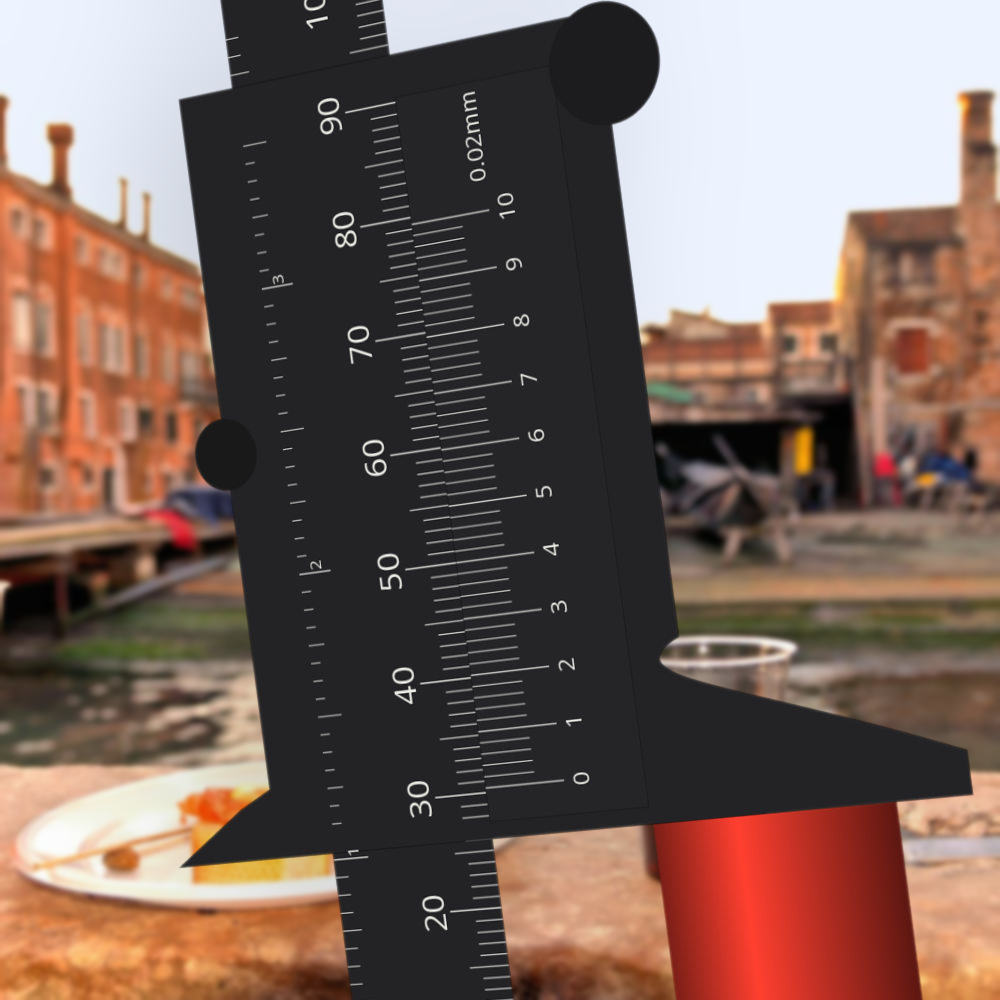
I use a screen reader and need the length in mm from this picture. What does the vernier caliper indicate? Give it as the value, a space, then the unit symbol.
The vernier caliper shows 30.4 mm
